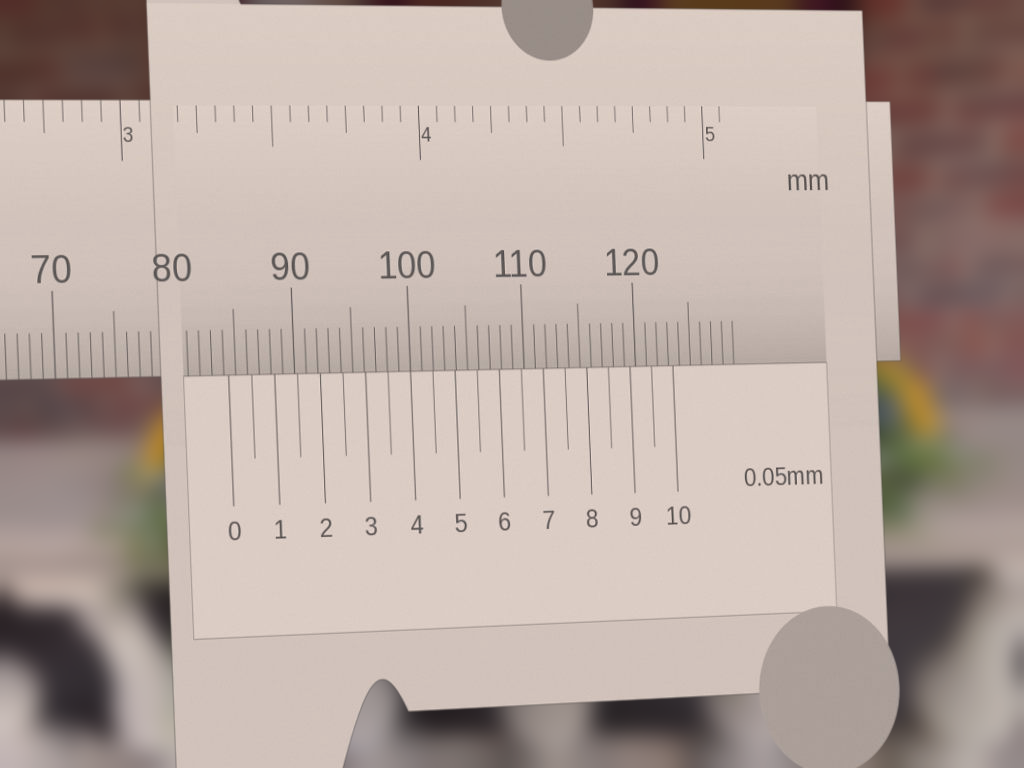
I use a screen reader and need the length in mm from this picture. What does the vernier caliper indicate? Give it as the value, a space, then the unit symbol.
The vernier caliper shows 84.4 mm
